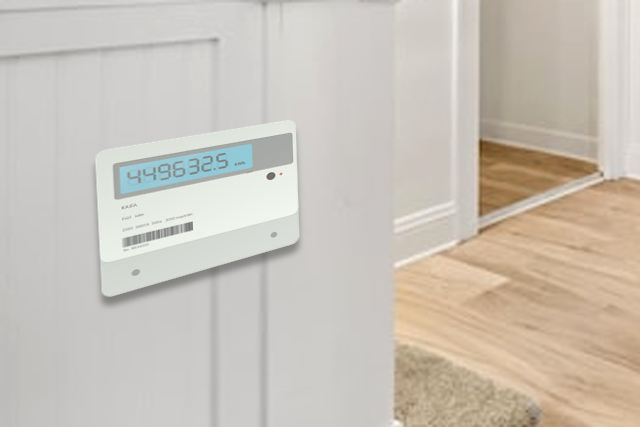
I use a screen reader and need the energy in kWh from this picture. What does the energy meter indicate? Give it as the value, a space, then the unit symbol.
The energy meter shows 449632.5 kWh
